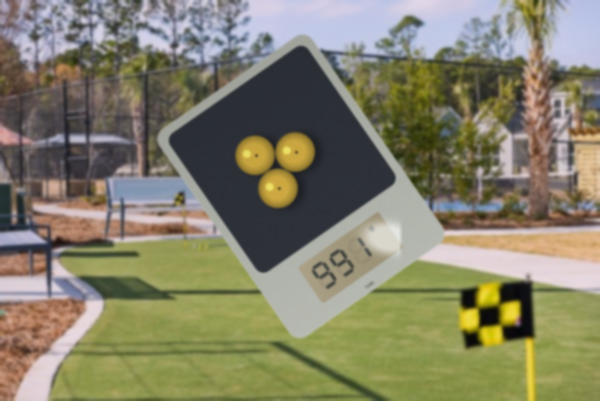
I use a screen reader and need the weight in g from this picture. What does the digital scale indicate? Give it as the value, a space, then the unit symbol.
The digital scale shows 991 g
